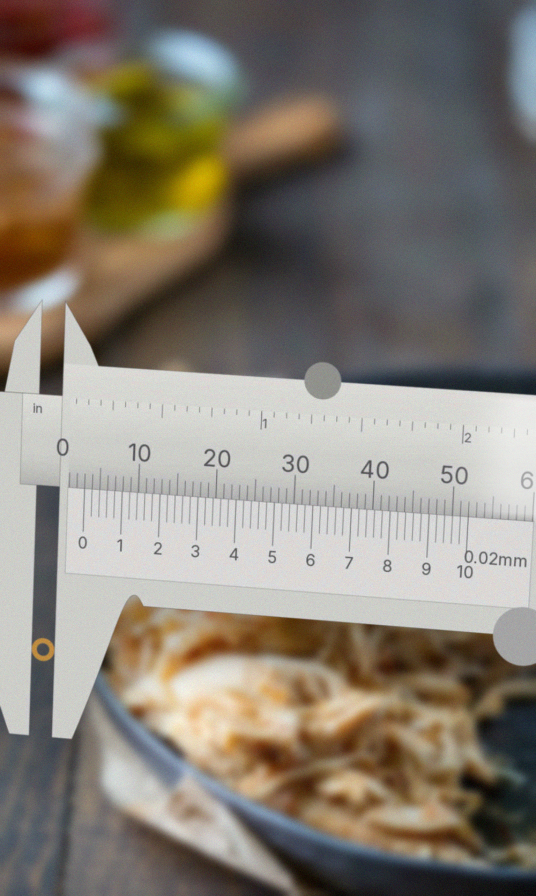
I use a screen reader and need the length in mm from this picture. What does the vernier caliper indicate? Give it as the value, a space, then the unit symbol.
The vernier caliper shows 3.0 mm
